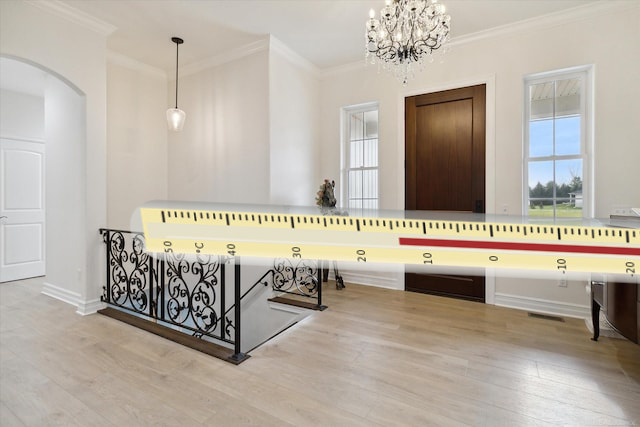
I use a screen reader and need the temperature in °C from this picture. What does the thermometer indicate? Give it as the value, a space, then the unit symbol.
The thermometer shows 14 °C
